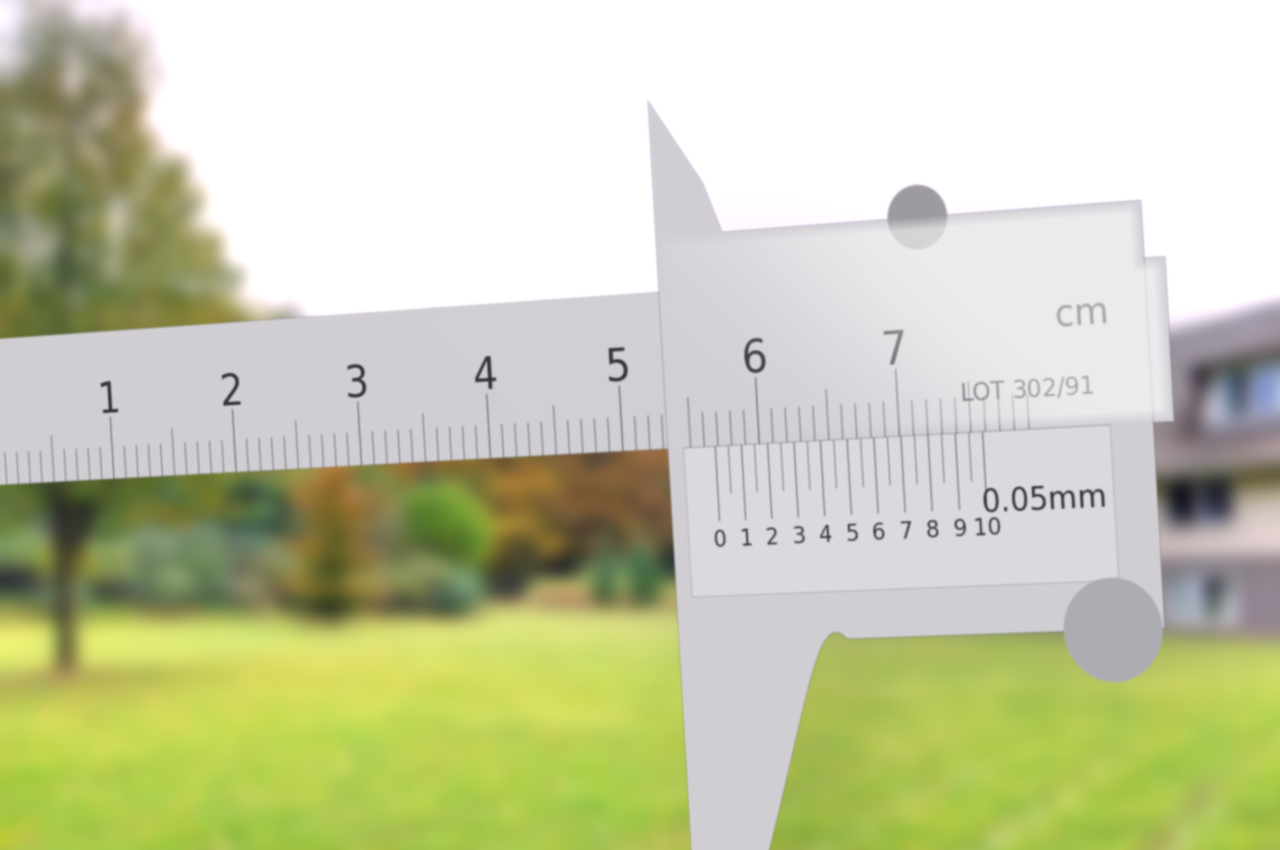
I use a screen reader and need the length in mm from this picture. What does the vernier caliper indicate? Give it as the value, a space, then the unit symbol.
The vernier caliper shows 56.8 mm
